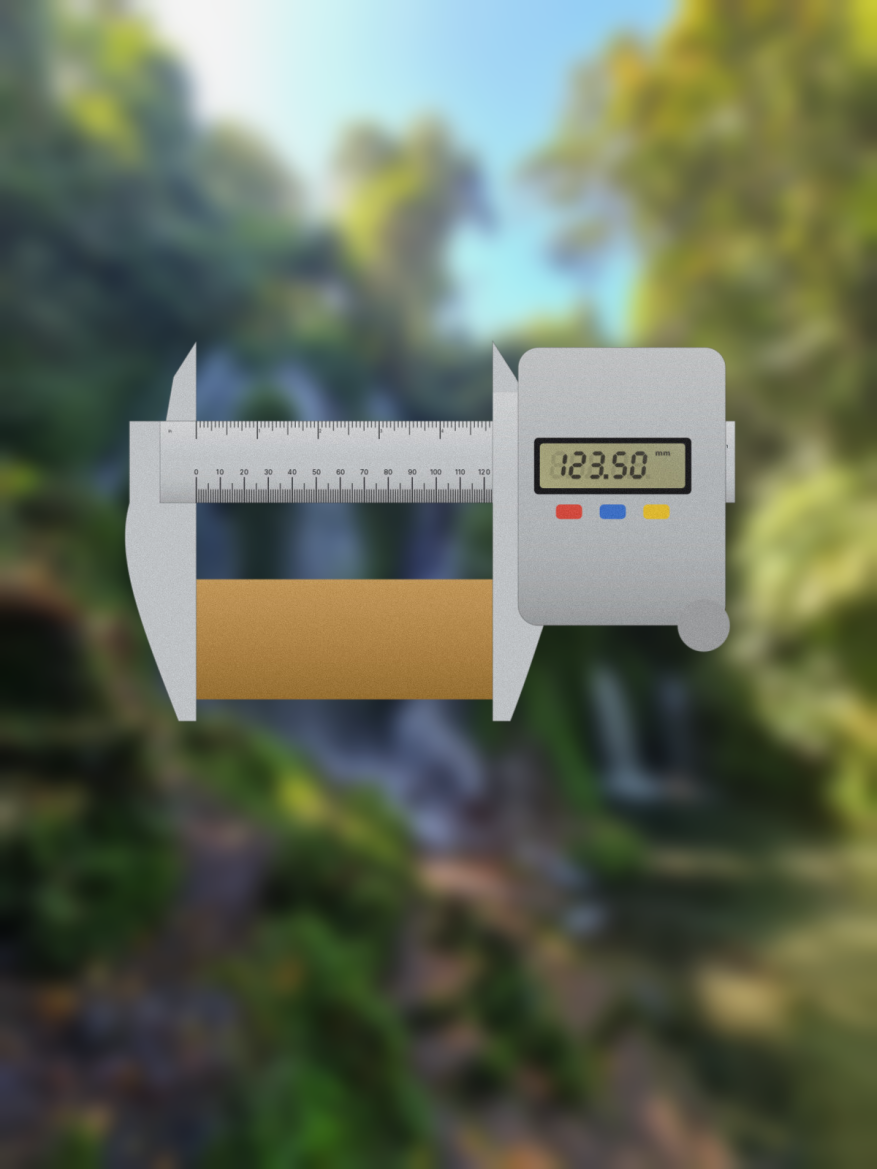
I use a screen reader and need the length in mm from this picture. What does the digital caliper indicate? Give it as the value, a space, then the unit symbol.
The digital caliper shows 123.50 mm
